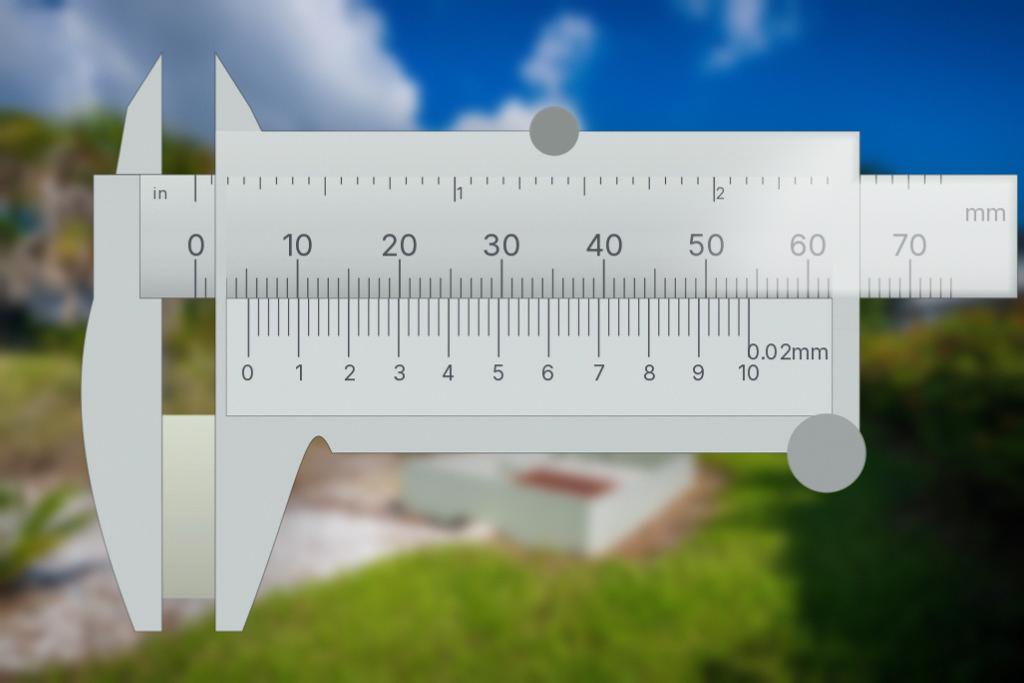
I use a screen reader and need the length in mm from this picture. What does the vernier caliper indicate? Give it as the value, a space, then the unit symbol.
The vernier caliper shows 5.2 mm
